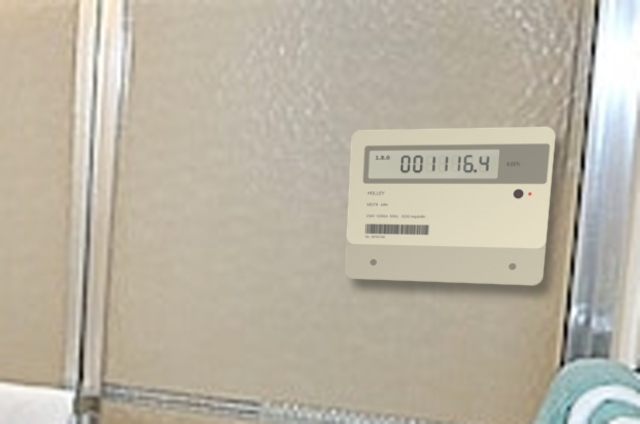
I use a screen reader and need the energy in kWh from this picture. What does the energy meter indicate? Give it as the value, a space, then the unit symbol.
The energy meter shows 1116.4 kWh
